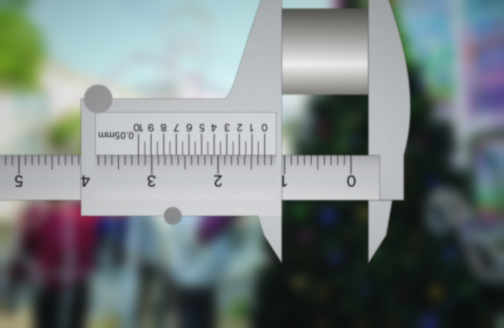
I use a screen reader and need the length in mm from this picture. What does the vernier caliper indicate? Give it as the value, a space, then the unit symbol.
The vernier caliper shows 13.0 mm
